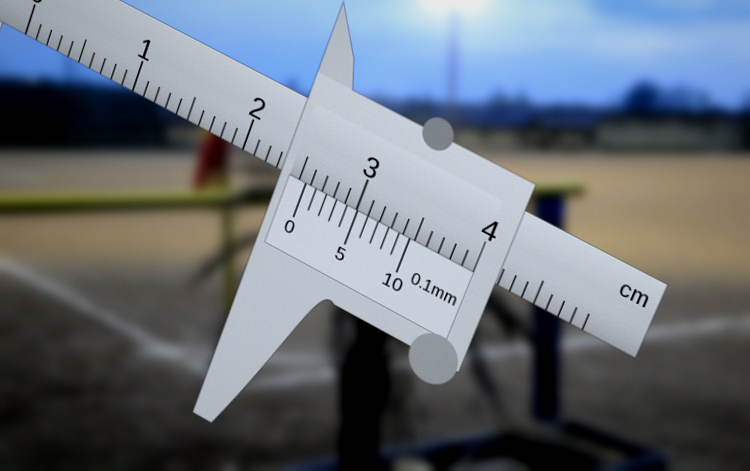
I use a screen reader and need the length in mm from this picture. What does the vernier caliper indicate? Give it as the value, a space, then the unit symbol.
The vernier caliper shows 25.6 mm
